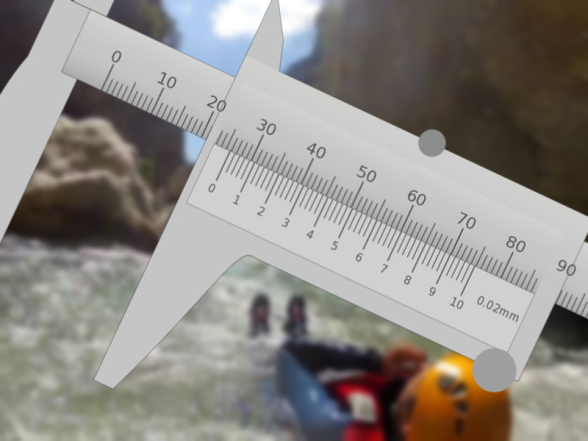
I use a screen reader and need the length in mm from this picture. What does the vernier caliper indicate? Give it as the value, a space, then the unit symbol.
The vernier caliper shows 25.8 mm
